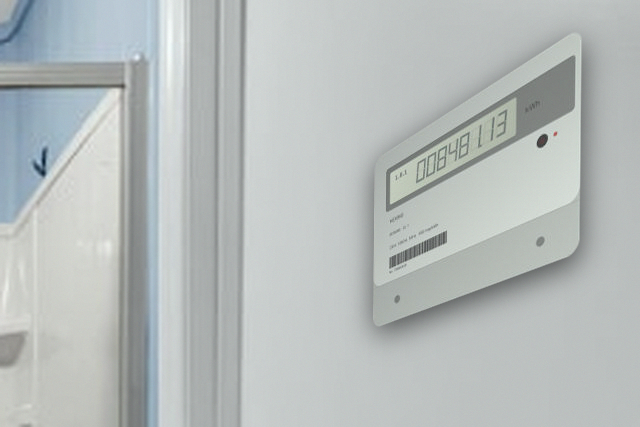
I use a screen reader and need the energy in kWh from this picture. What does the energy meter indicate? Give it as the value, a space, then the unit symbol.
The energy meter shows 8481.13 kWh
